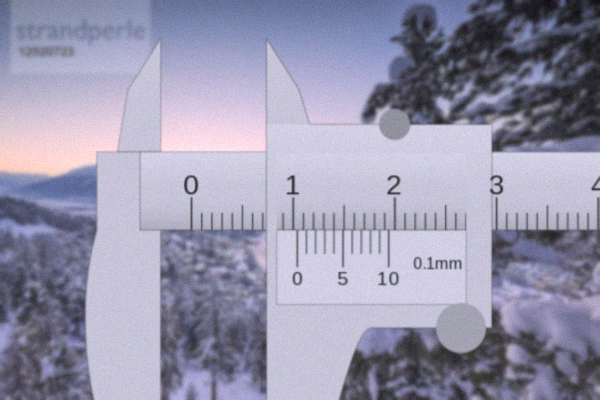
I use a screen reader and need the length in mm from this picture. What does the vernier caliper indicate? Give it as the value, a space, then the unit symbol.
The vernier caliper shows 10.4 mm
